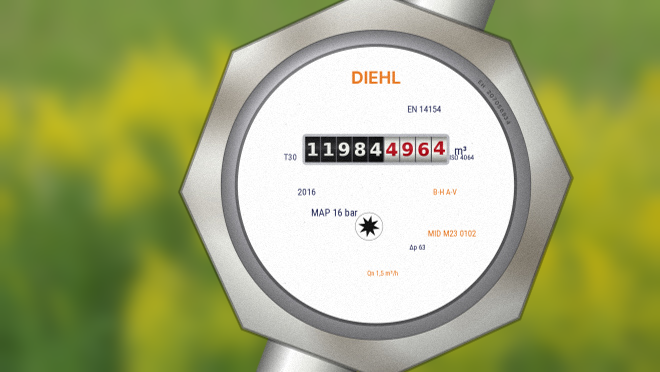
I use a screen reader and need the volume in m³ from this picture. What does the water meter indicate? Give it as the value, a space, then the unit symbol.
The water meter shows 11984.4964 m³
